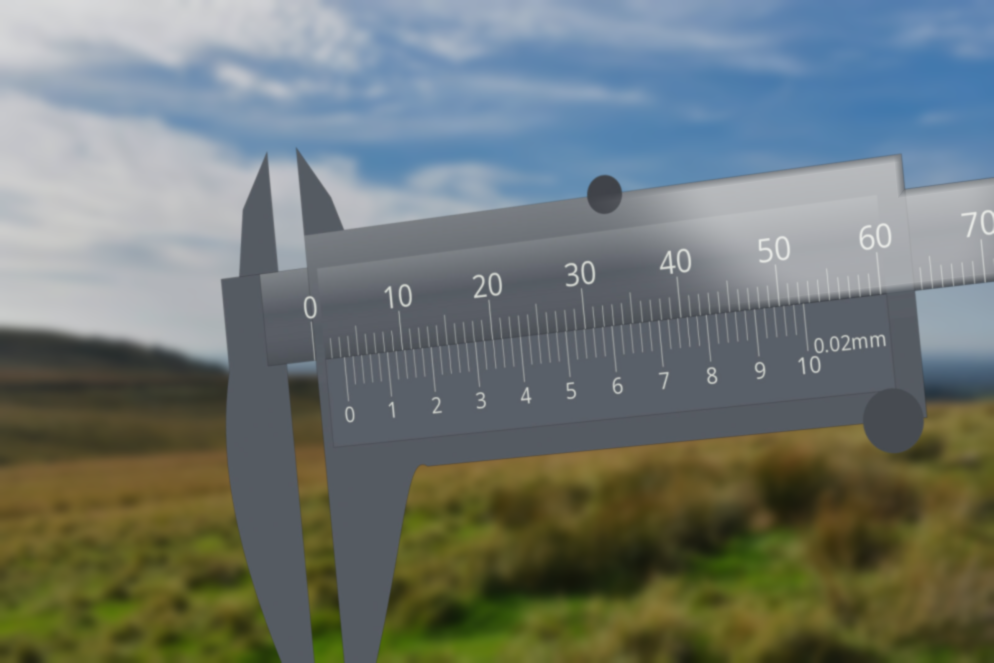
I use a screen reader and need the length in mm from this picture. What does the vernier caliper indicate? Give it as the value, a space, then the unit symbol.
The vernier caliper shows 3.4 mm
